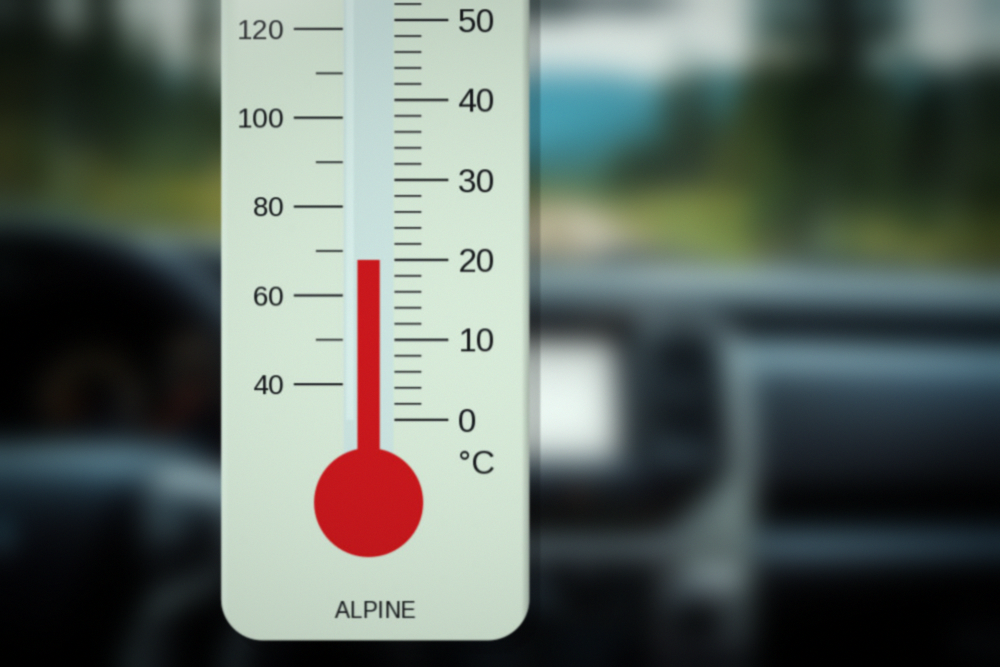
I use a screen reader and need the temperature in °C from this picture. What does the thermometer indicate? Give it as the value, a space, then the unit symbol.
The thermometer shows 20 °C
